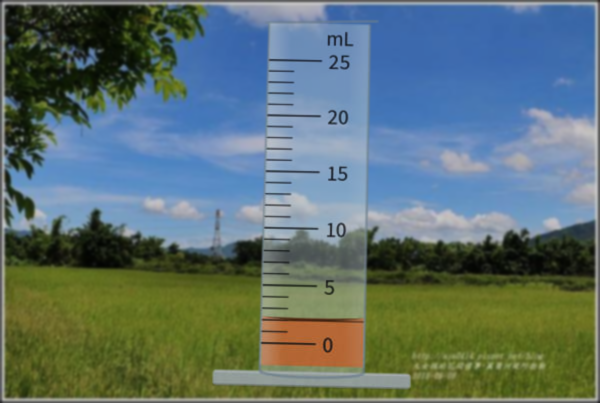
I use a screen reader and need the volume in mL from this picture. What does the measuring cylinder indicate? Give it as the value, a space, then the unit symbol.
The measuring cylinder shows 2 mL
